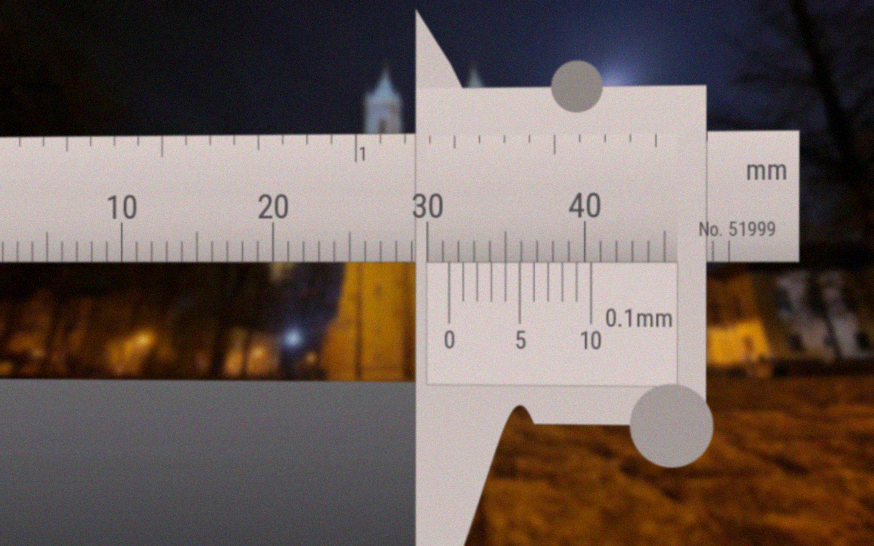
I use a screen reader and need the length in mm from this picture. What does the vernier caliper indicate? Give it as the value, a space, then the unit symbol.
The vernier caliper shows 31.4 mm
